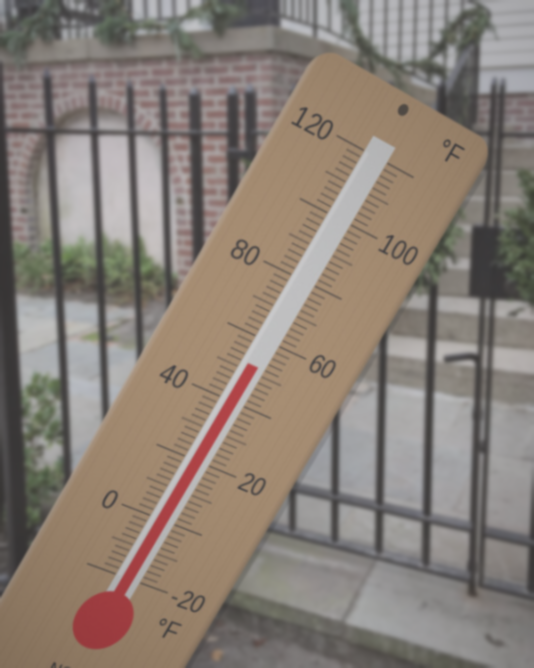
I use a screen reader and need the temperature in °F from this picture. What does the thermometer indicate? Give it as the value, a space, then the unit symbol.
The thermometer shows 52 °F
